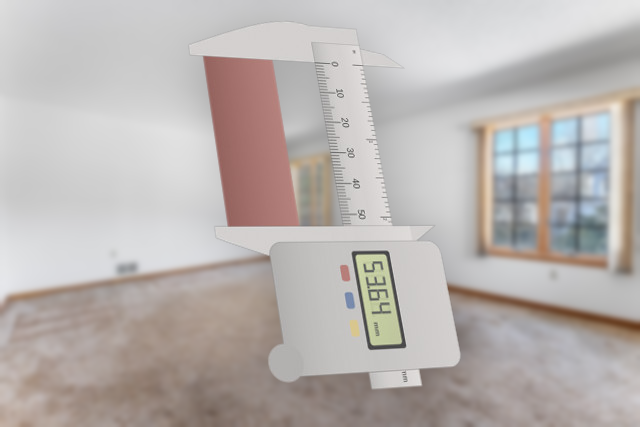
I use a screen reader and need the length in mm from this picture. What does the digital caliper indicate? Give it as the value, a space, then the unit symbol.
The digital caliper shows 53.64 mm
